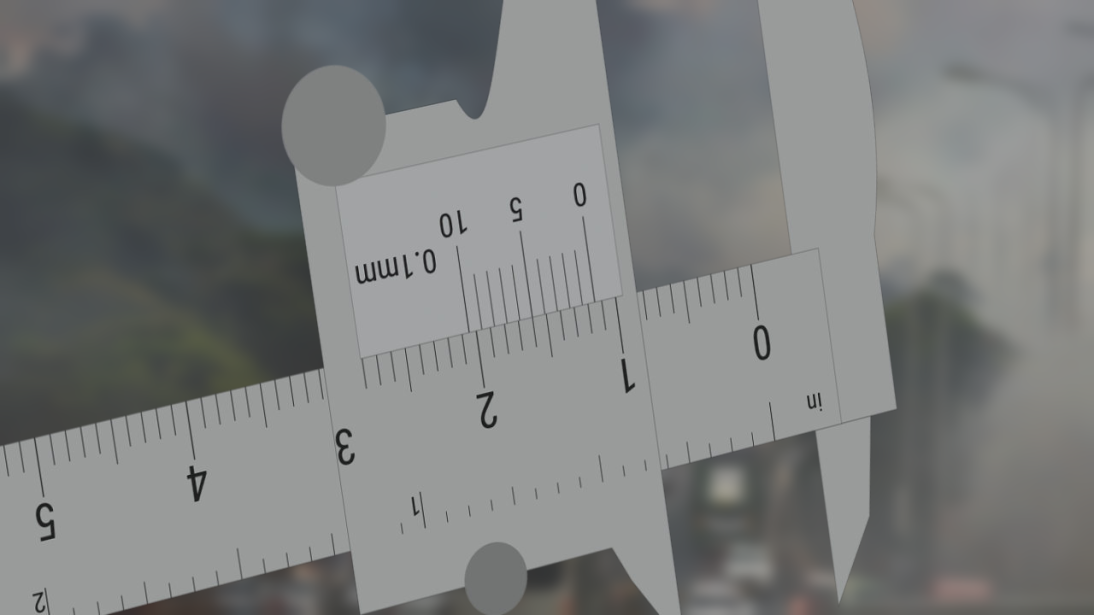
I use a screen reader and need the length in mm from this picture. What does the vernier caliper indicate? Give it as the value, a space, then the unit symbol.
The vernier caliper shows 11.5 mm
